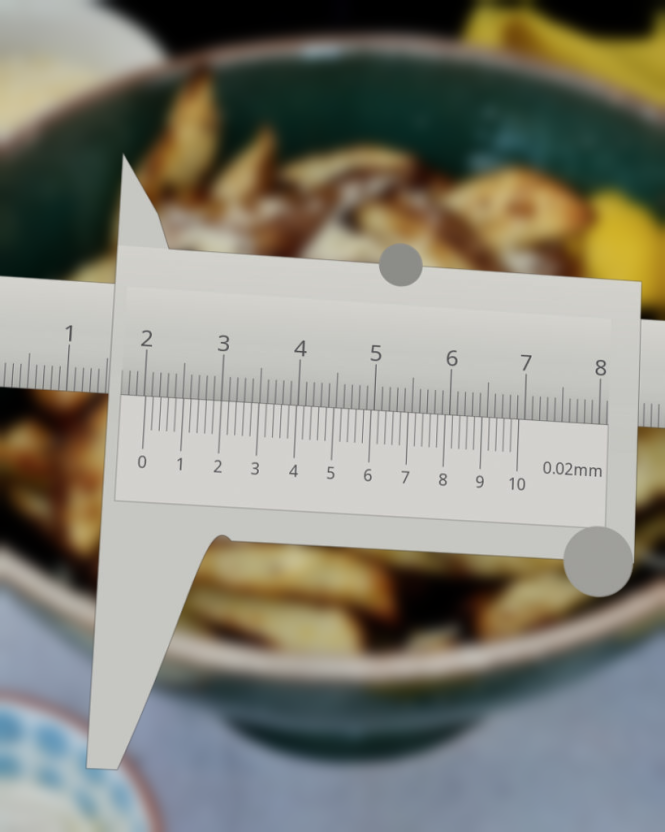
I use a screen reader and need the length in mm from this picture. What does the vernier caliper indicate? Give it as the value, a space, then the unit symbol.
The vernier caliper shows 20.2 mm
